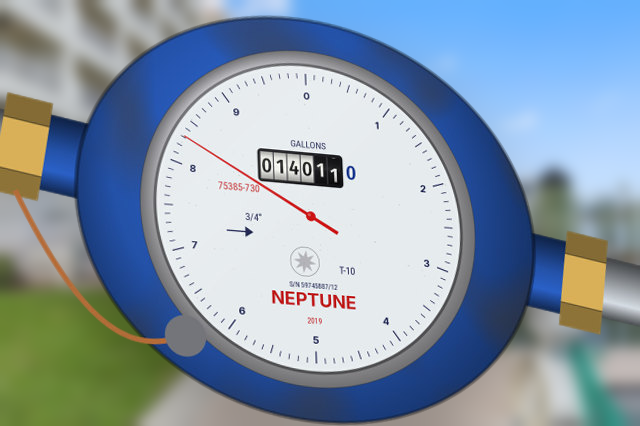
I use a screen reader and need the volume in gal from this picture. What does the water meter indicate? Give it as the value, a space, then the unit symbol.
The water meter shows 140108.3 gal
